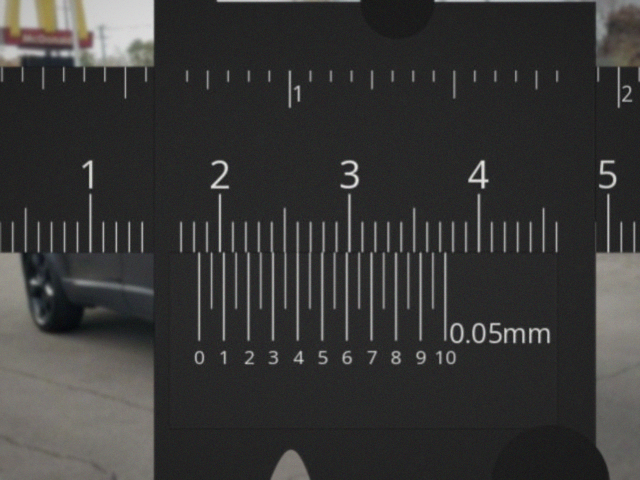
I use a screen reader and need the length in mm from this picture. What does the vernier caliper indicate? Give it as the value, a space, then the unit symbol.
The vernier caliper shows 18.4 mm
